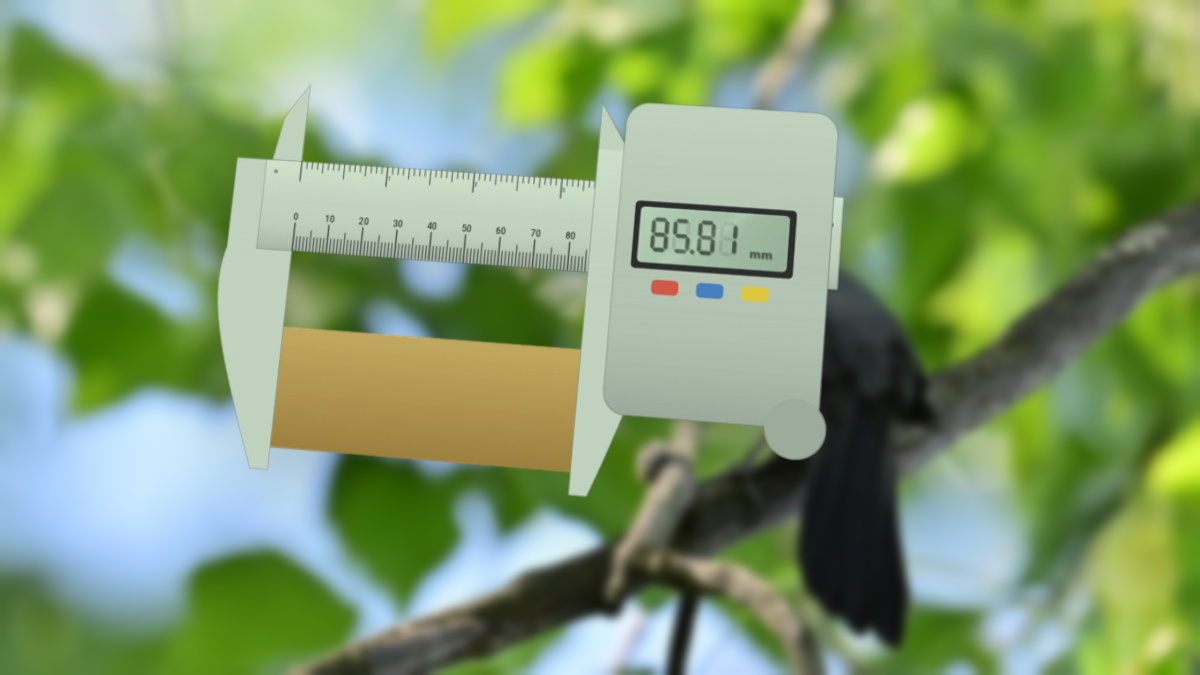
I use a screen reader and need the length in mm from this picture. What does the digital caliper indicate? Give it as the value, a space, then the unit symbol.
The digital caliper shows 85.81 mm
